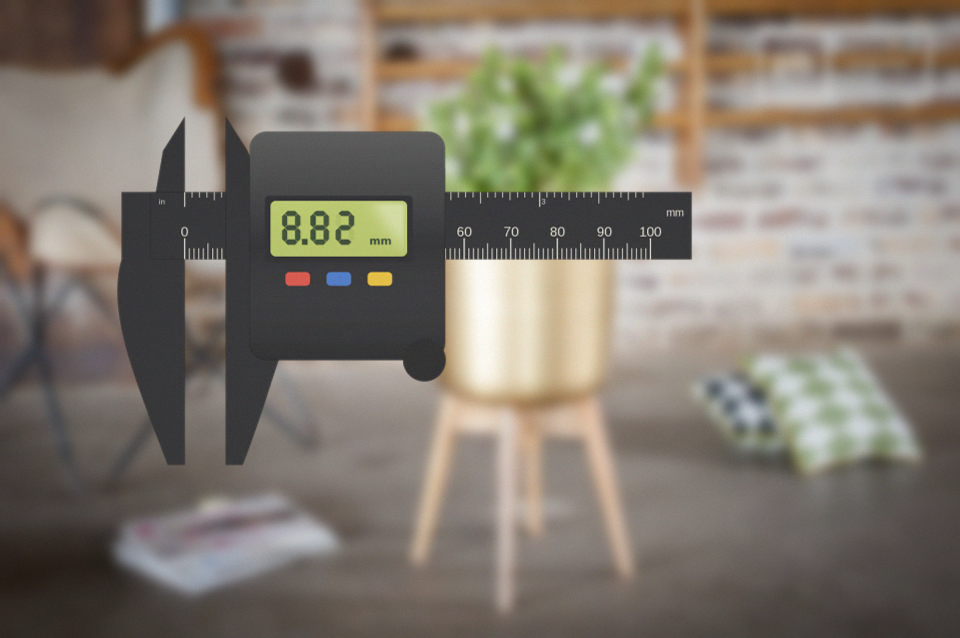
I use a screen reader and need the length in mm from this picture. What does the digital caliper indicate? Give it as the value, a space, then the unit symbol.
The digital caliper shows 8.82 mm
